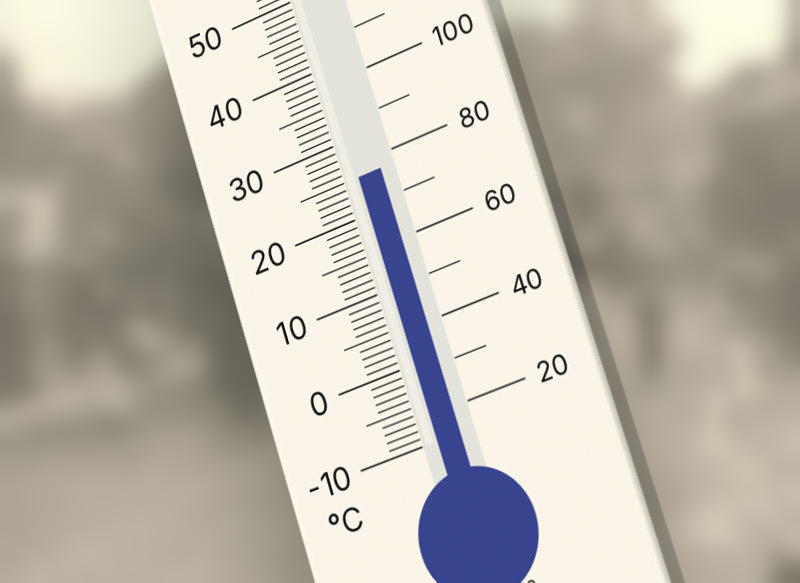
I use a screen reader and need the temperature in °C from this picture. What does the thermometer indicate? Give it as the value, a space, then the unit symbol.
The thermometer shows 25 °C
